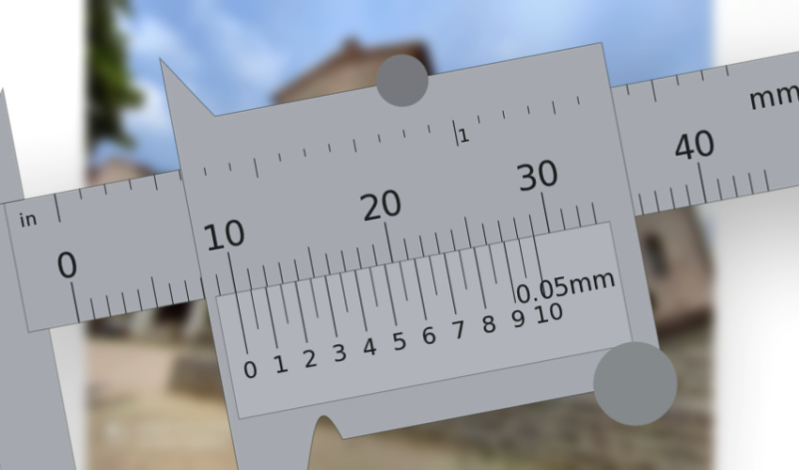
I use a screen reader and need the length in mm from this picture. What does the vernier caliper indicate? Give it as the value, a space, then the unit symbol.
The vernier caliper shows 10.0 mm
